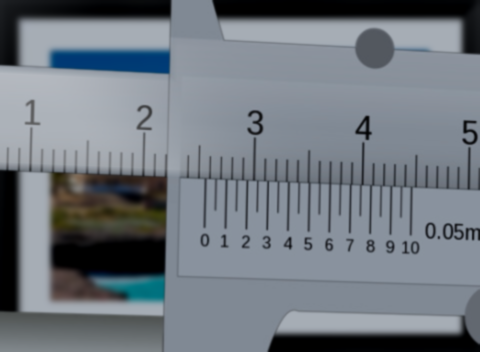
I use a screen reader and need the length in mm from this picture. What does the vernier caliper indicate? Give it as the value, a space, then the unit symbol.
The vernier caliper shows 25.6 mm
